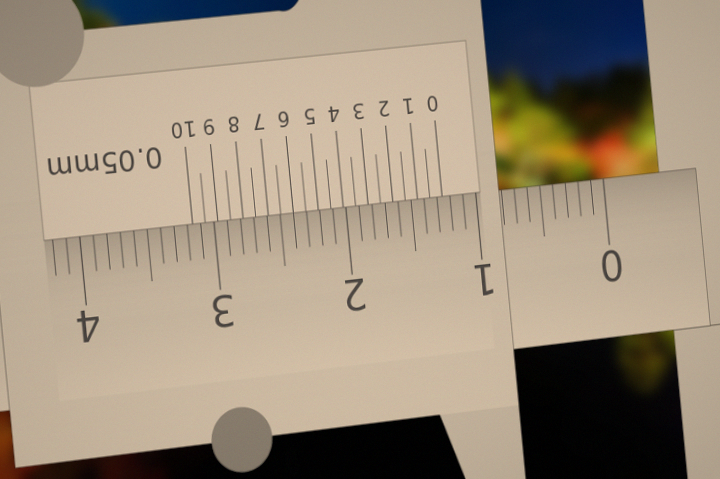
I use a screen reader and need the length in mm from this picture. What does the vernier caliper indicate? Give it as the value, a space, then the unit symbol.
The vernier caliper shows 12.6 mm
